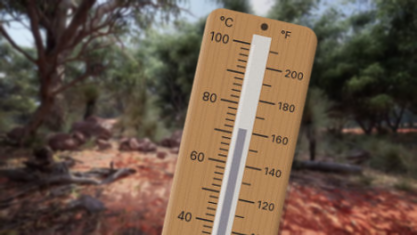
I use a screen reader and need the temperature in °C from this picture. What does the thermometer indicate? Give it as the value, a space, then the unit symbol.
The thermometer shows 72 °C
